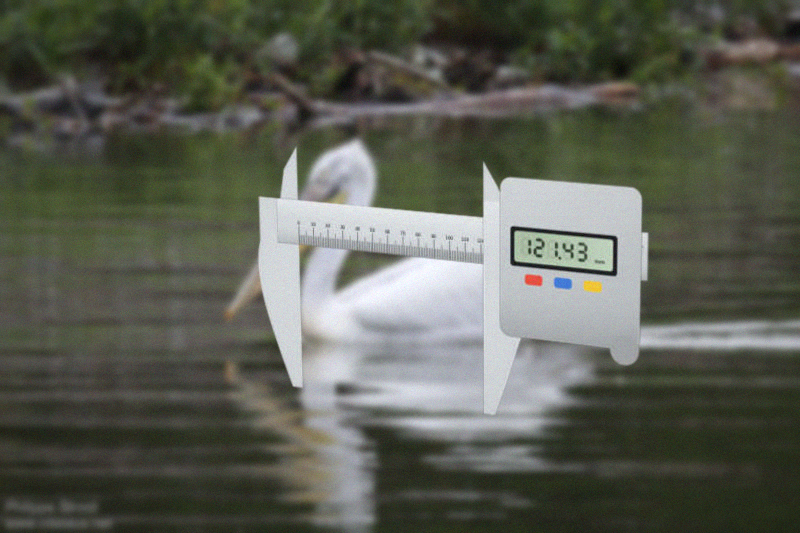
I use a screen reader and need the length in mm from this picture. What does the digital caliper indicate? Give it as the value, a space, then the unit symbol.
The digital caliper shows 121.43 mm
